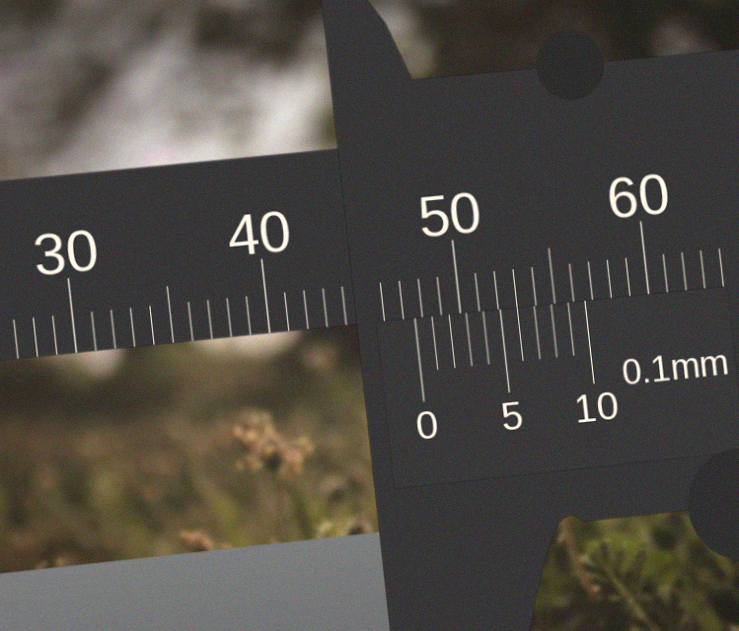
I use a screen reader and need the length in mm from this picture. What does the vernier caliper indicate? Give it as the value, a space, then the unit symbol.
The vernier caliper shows 47.6 mm
